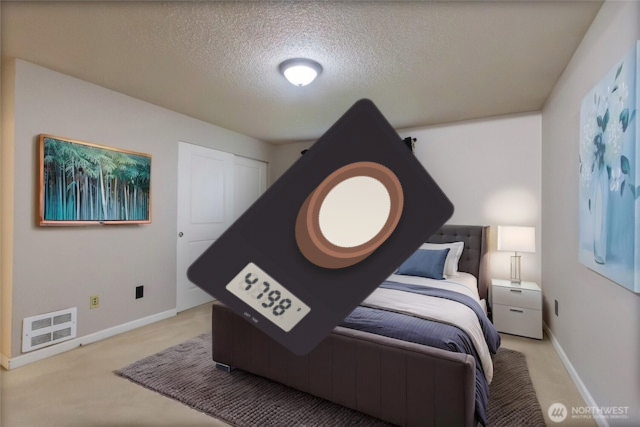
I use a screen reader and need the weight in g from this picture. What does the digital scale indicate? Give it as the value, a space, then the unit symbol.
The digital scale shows 4798 g
